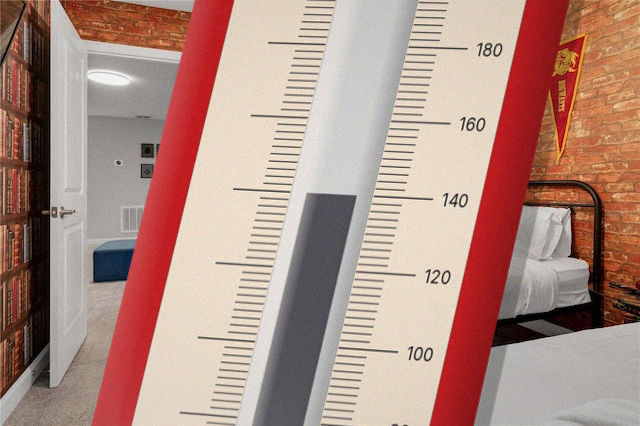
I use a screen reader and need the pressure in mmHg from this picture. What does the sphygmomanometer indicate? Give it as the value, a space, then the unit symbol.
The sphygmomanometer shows 140 mmHg
